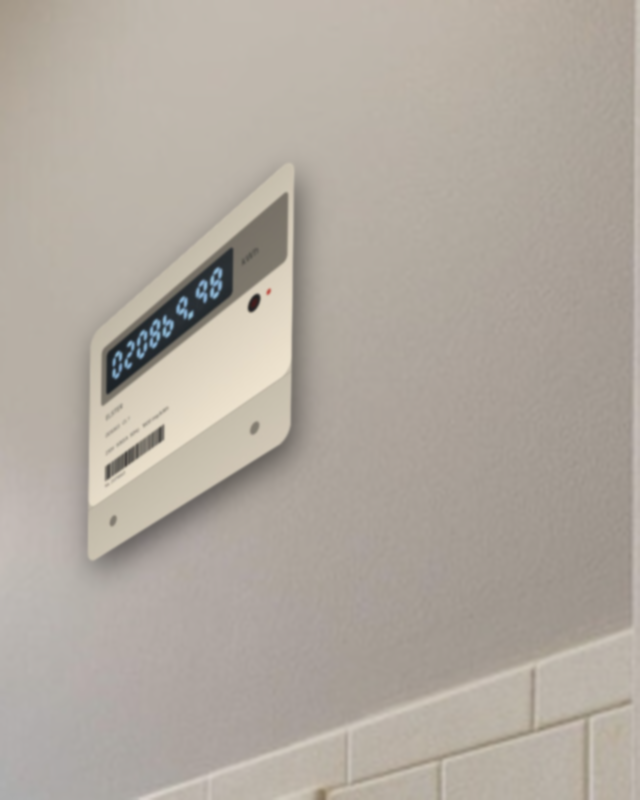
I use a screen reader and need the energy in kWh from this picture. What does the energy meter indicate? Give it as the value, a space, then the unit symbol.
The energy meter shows 20869.98 kWh
